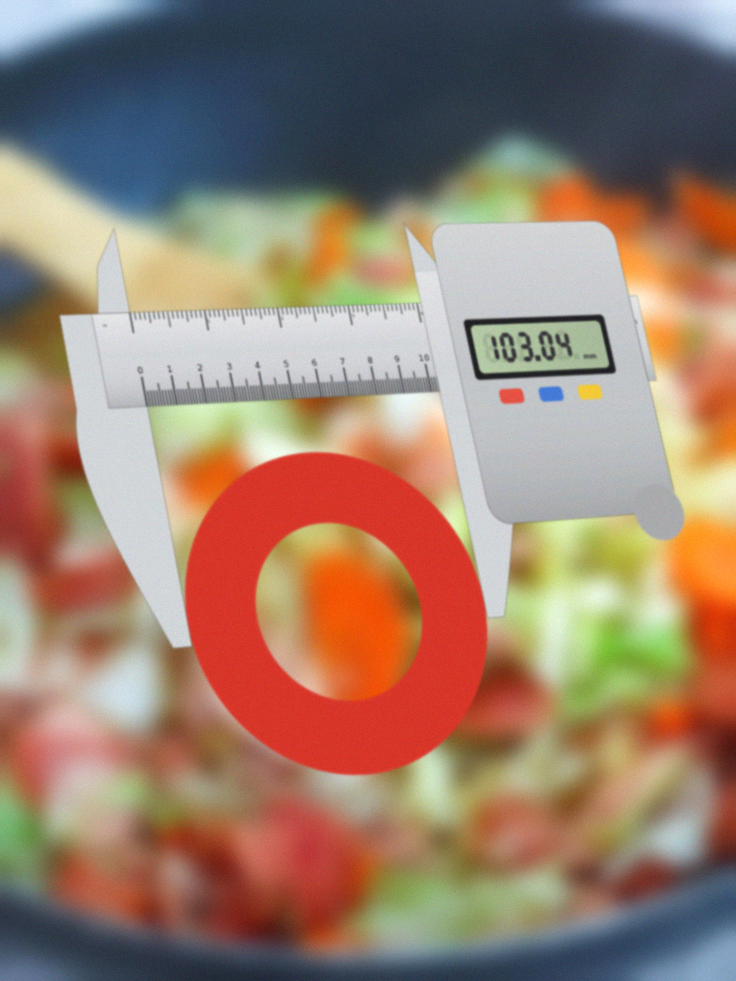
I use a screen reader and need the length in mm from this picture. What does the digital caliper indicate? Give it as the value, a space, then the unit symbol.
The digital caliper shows 103.04 mm
